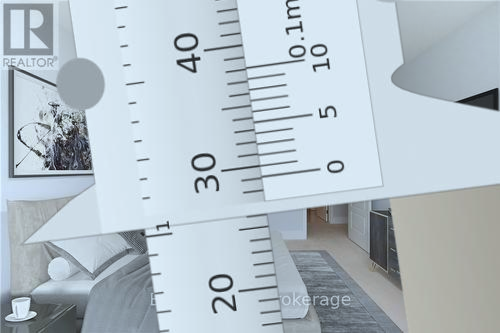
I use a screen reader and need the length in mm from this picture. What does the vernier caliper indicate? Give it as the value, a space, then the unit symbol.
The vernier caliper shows 29.1 mm
